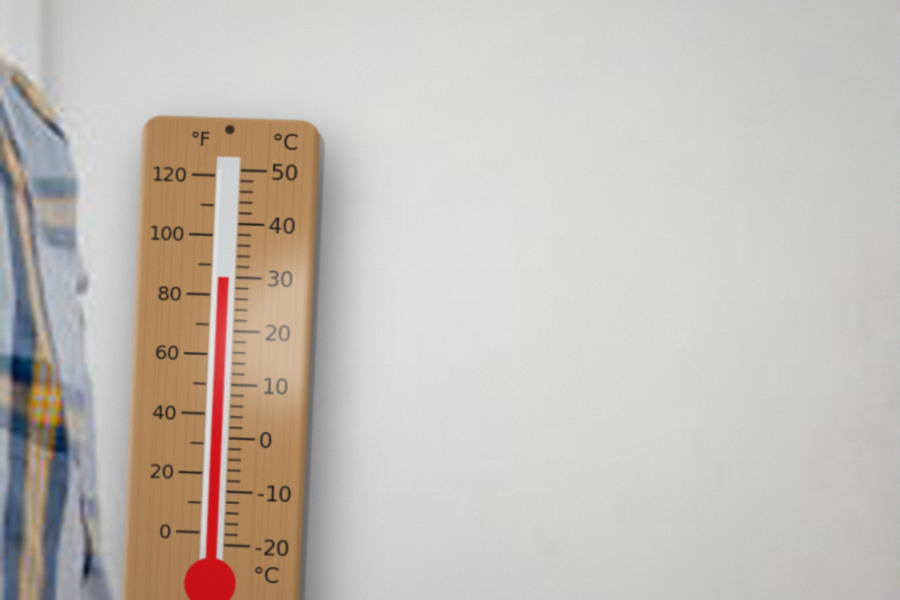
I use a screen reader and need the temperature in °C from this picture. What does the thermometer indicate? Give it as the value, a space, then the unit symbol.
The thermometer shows 30 °C
